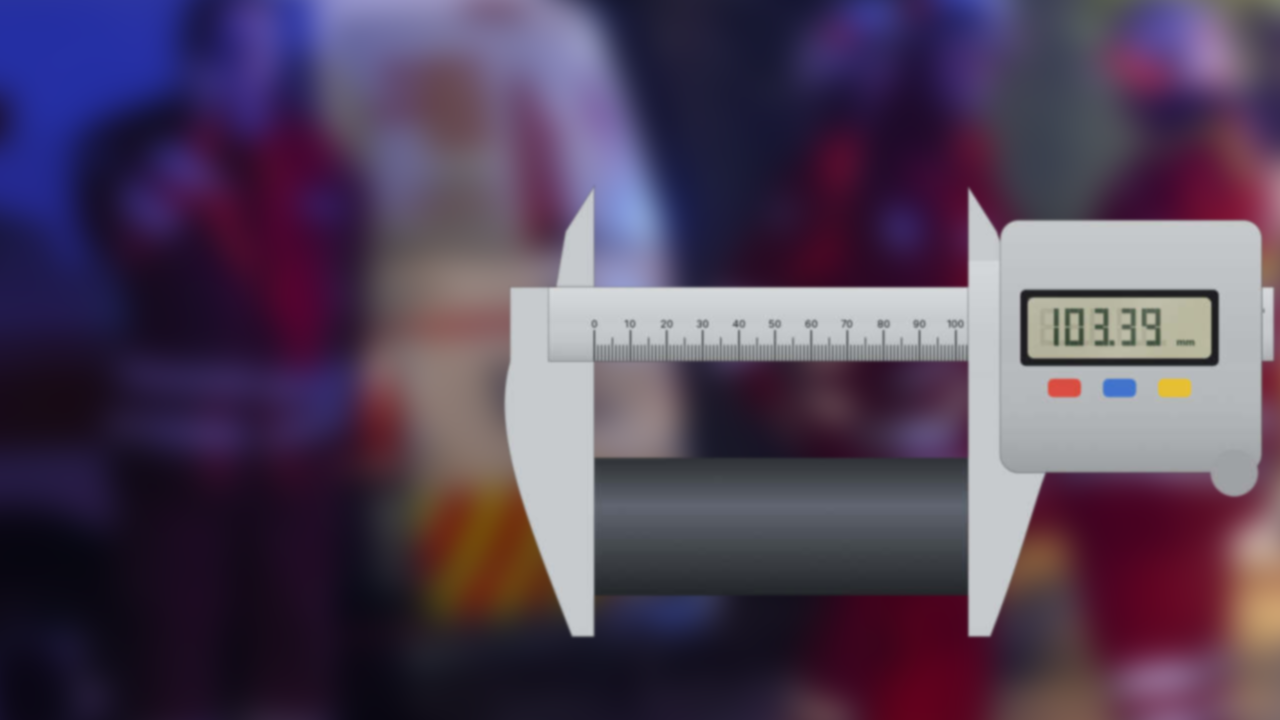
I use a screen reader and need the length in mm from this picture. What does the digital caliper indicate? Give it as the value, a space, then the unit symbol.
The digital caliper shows 103.39 mm
